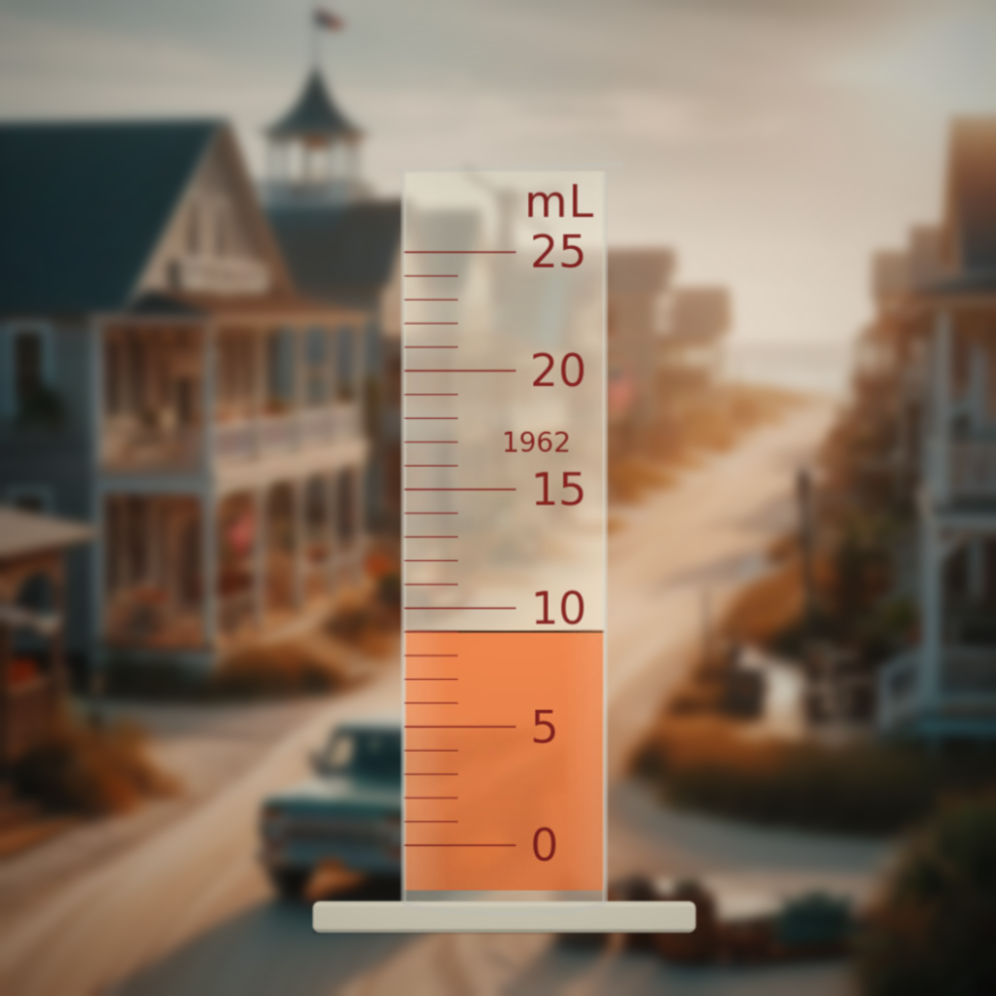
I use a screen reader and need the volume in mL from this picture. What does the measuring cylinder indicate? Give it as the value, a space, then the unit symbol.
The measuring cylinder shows 9 mL
